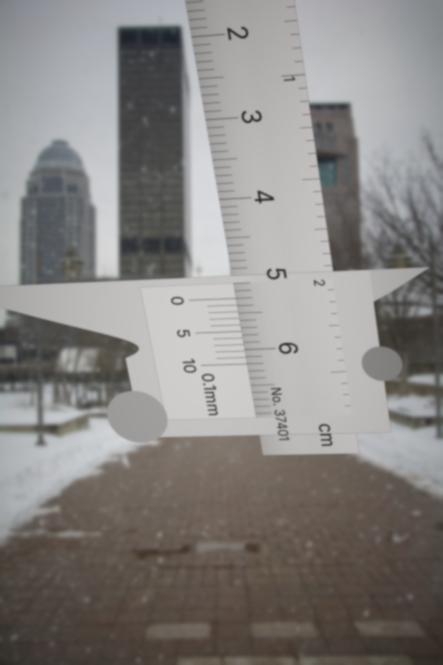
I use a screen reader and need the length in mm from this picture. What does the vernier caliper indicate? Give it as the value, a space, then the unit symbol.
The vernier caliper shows 53.0 mm
